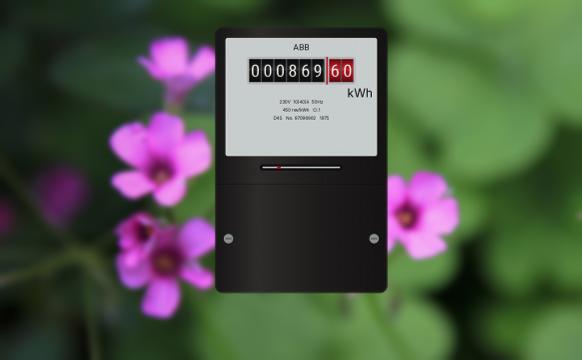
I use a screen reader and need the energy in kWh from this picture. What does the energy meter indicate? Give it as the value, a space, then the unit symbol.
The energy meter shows 869.60 kWh
